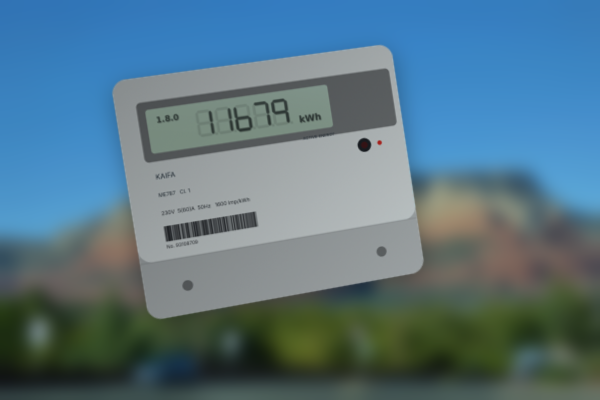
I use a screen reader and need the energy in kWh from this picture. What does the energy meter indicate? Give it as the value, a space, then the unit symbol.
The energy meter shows 11679 kWh
